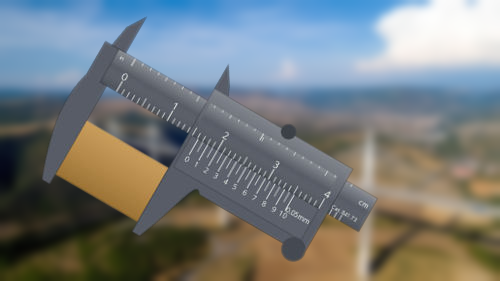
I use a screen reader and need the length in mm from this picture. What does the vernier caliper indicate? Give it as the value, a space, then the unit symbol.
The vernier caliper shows 16.2 mm
